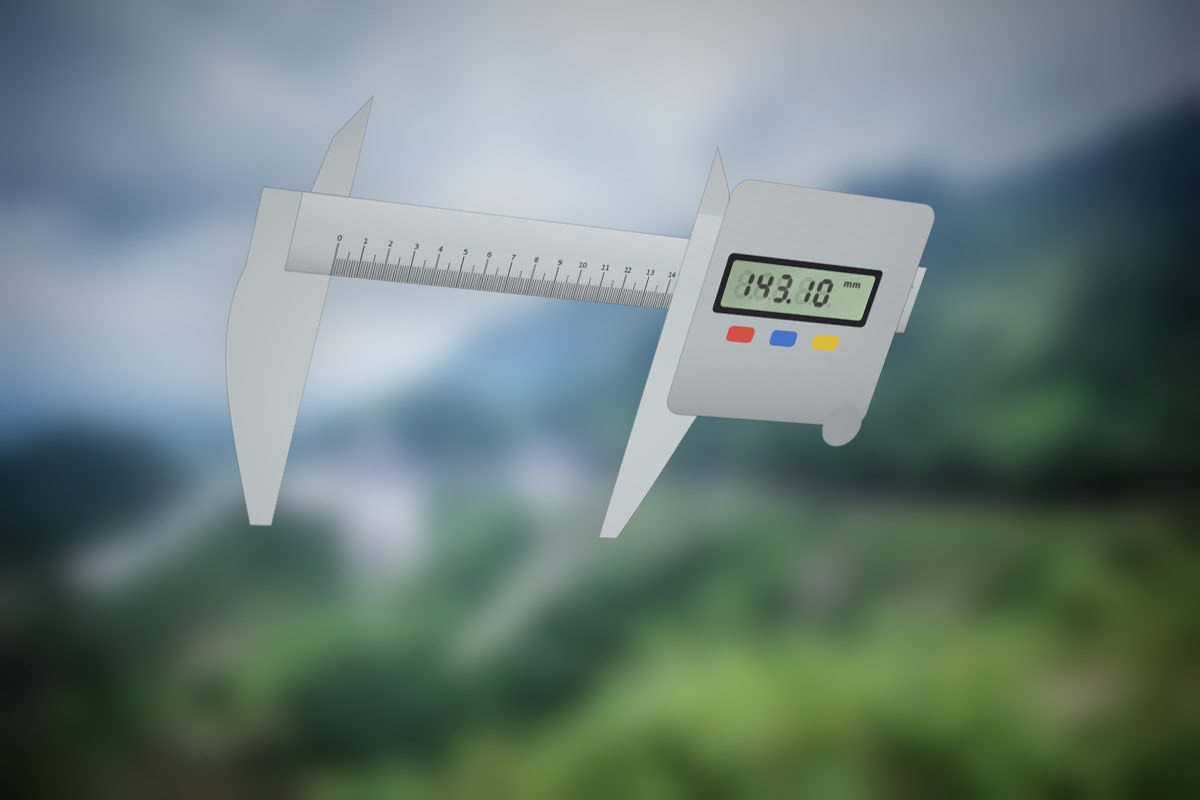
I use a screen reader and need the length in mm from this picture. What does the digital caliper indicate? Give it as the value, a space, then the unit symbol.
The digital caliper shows 143.10 mm
